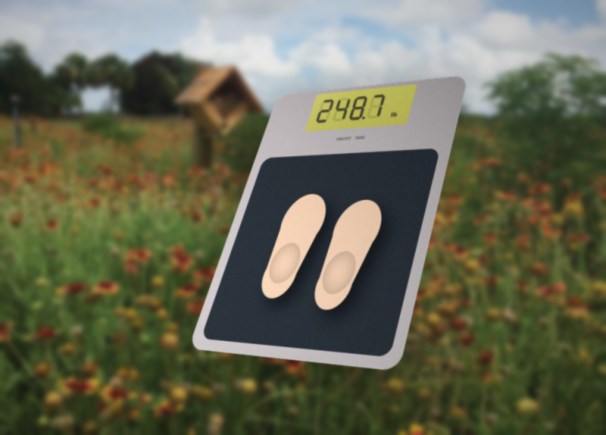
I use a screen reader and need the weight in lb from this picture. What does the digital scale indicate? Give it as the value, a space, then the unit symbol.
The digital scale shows 248.7 lb
